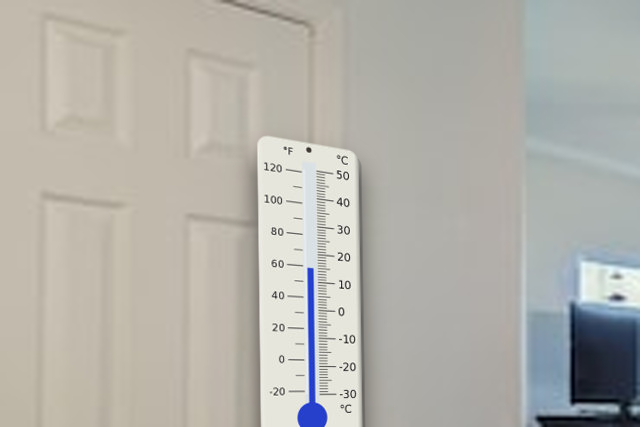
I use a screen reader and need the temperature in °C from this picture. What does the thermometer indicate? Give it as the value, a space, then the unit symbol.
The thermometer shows 15 °C
